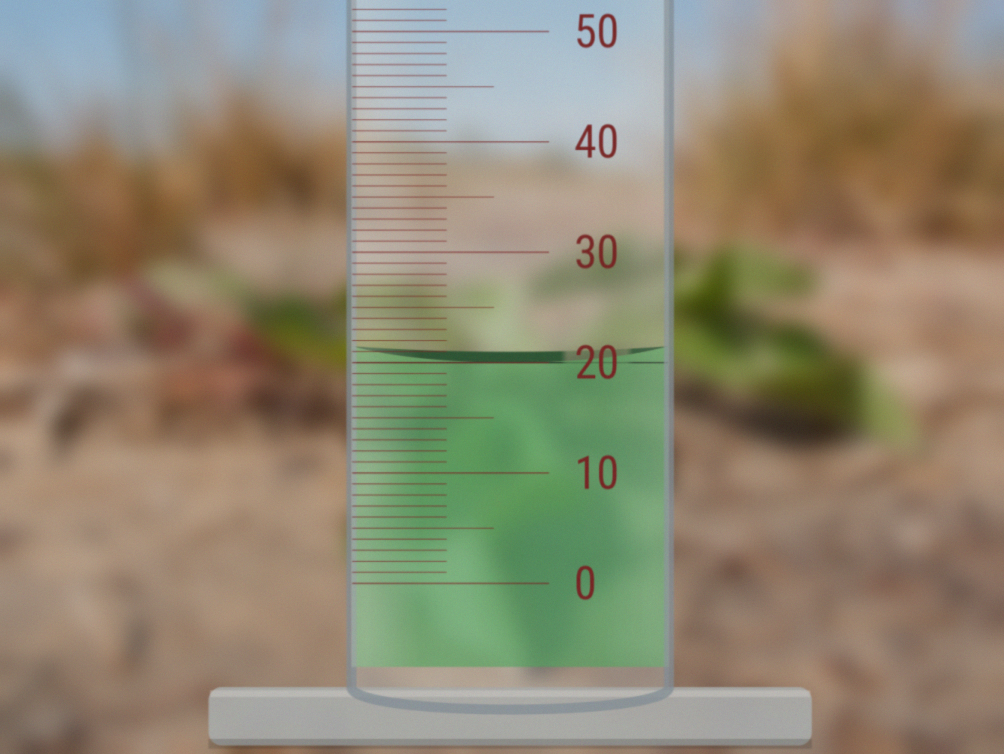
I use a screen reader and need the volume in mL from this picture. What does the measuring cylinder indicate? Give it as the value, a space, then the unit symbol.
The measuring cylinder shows 20 mL
